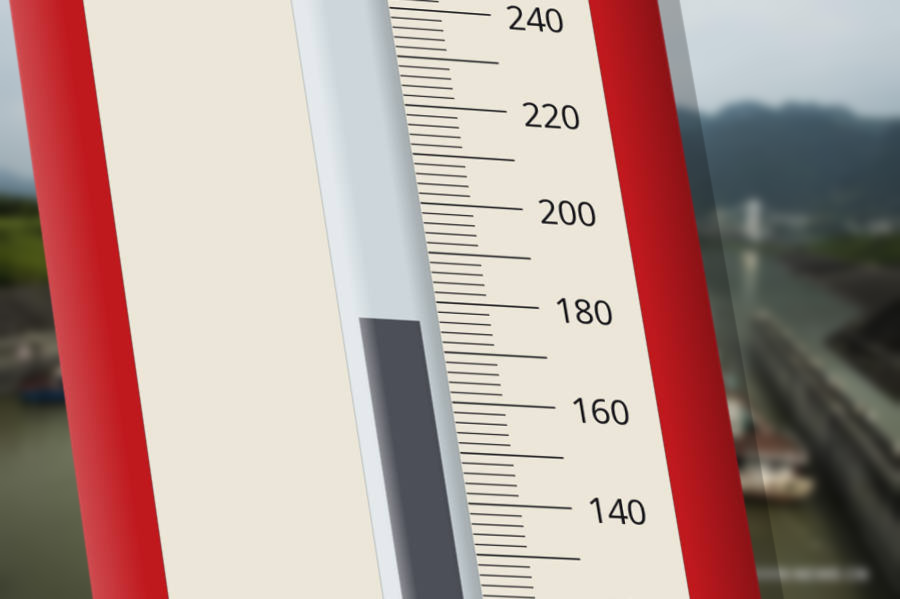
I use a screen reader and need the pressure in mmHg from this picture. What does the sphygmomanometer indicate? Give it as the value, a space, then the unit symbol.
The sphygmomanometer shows 176 mmHg
